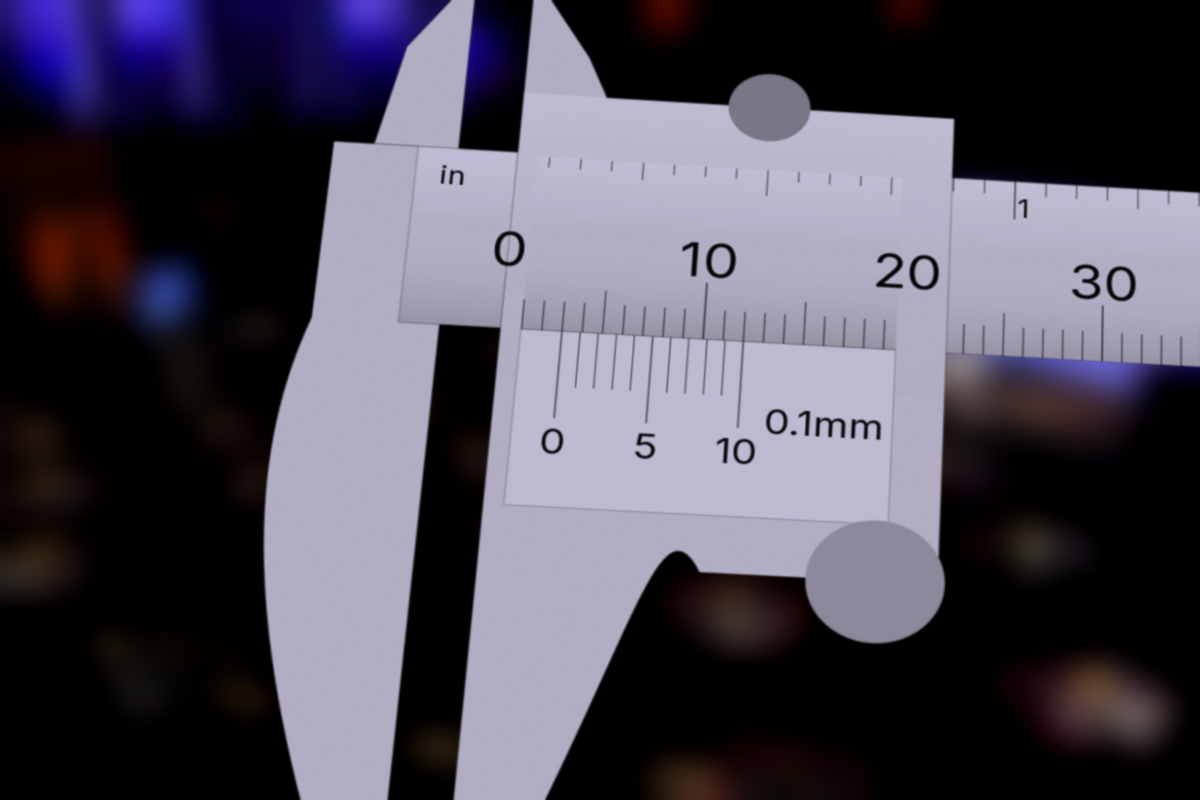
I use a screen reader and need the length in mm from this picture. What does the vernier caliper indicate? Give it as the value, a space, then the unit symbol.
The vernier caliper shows 3.0 mm
